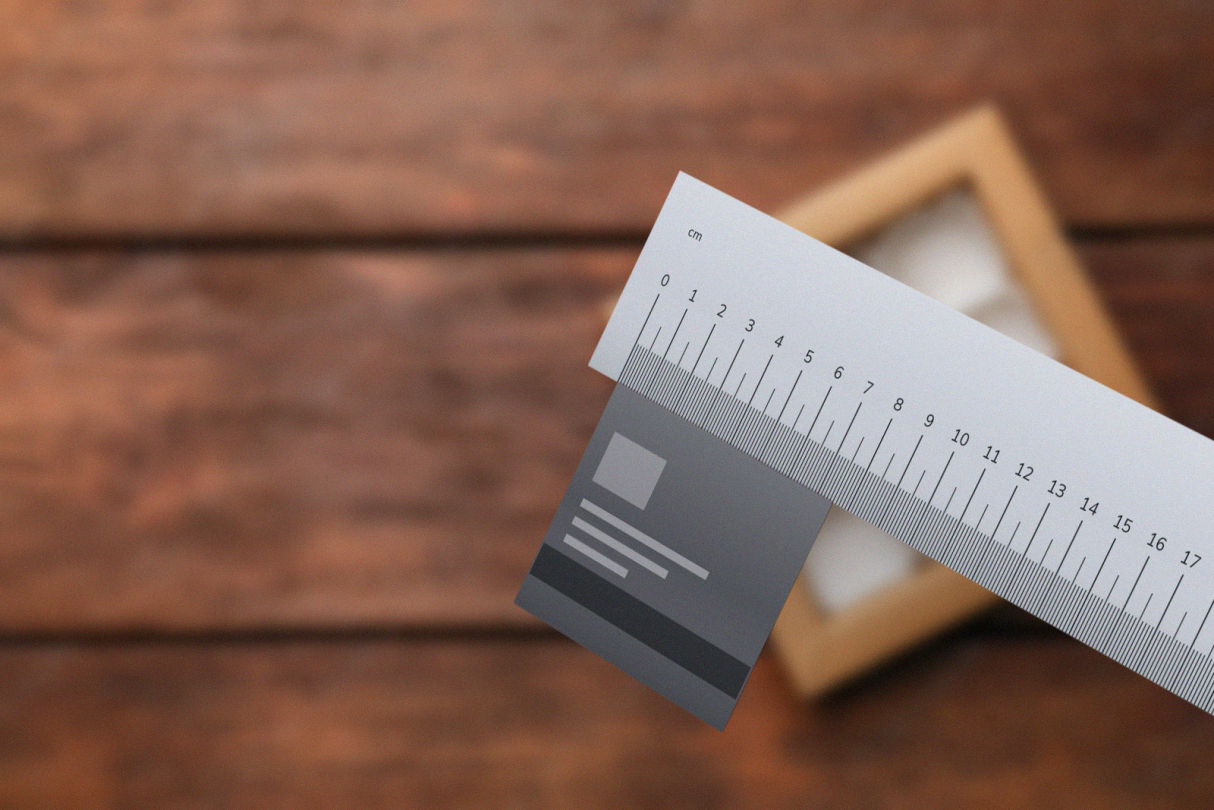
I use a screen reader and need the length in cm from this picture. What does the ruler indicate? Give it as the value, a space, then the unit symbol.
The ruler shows 7.5 cm
